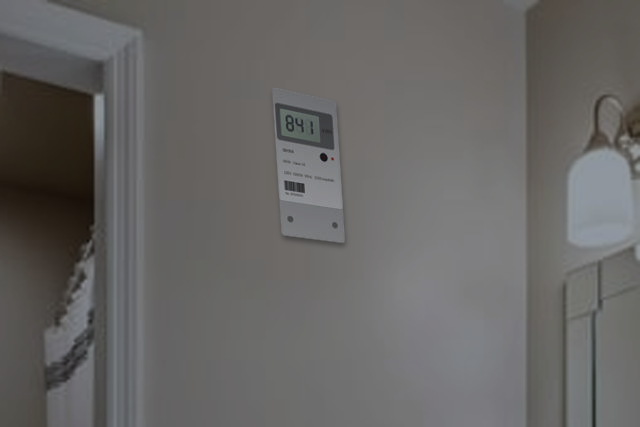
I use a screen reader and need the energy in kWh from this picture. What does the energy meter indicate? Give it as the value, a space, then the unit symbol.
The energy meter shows 841 kWh
